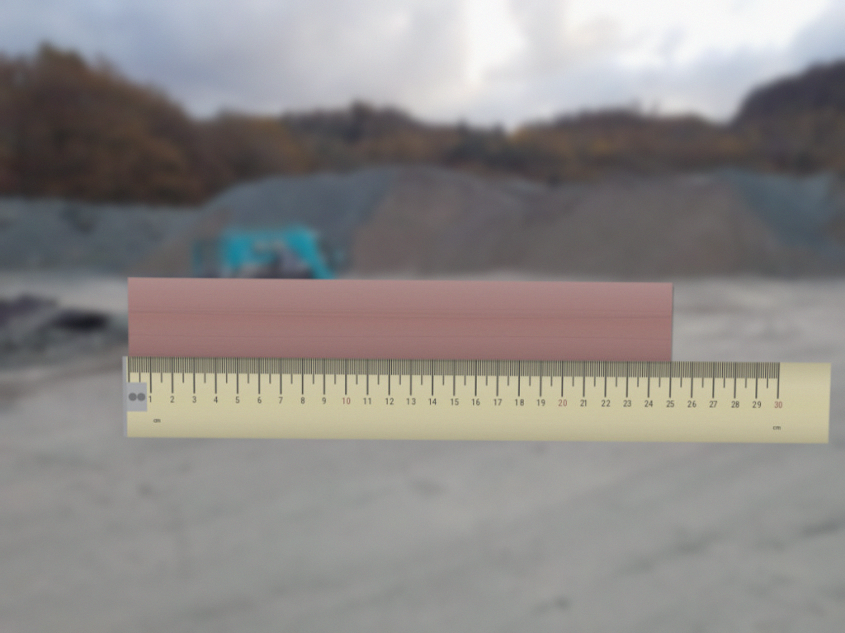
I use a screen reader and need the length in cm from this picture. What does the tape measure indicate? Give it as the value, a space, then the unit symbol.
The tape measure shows 25 cm
